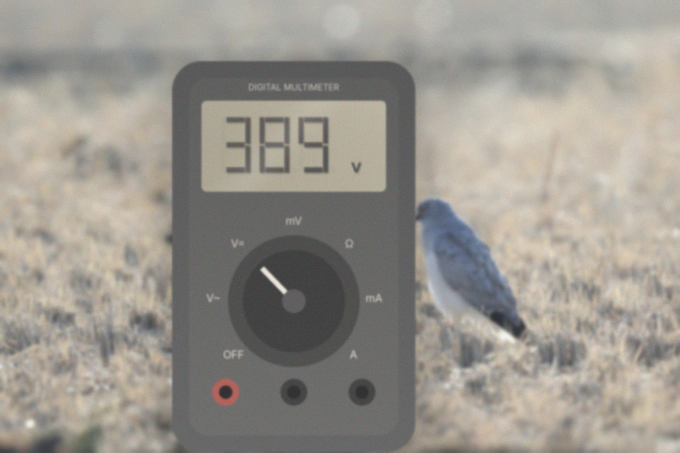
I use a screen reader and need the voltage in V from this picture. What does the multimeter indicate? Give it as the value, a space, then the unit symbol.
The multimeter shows 389 V
